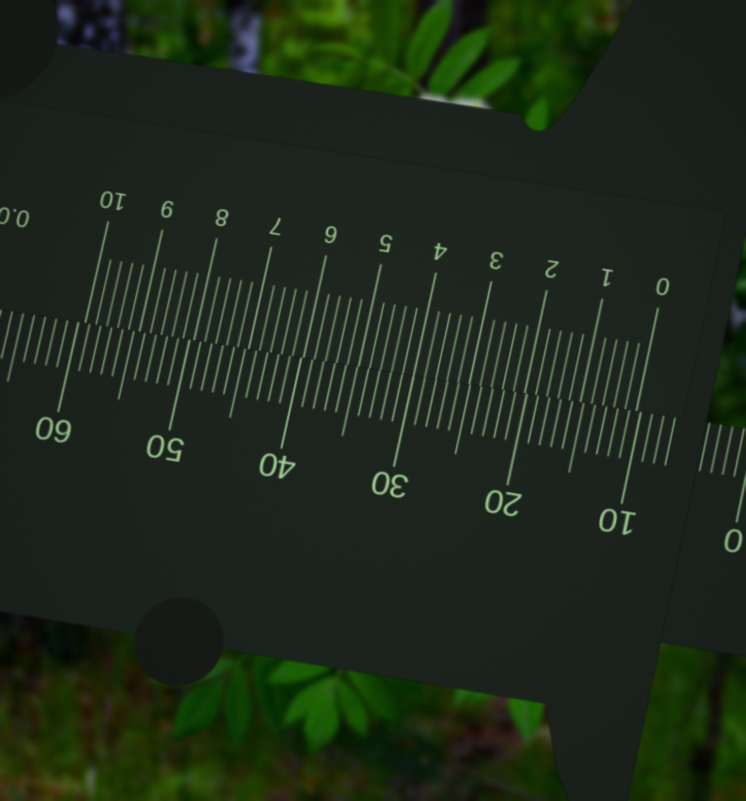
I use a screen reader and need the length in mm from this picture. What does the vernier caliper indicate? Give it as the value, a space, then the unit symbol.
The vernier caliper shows 10.4 mm
